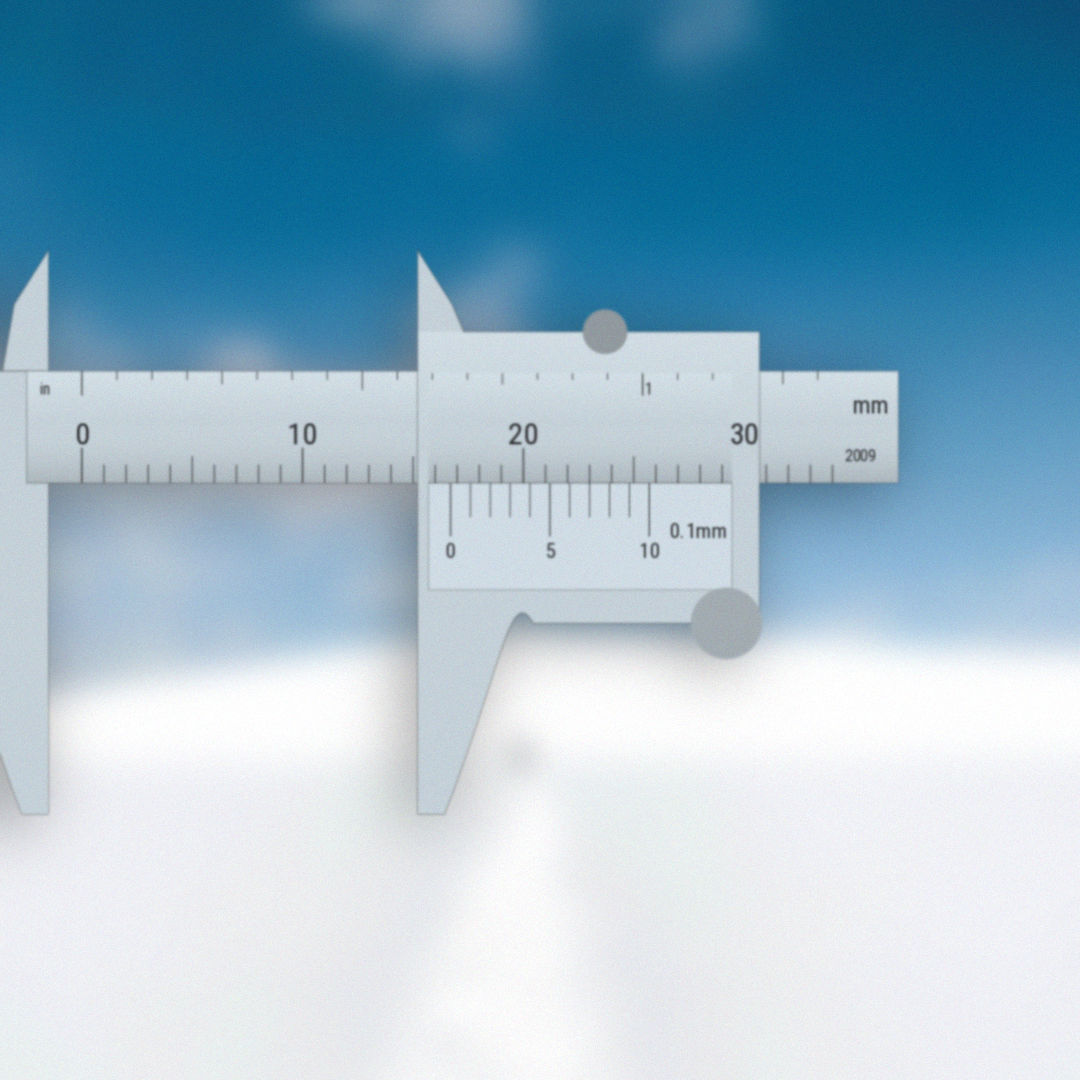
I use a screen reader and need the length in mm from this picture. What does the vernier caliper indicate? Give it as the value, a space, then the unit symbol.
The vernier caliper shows 16.7 mm
